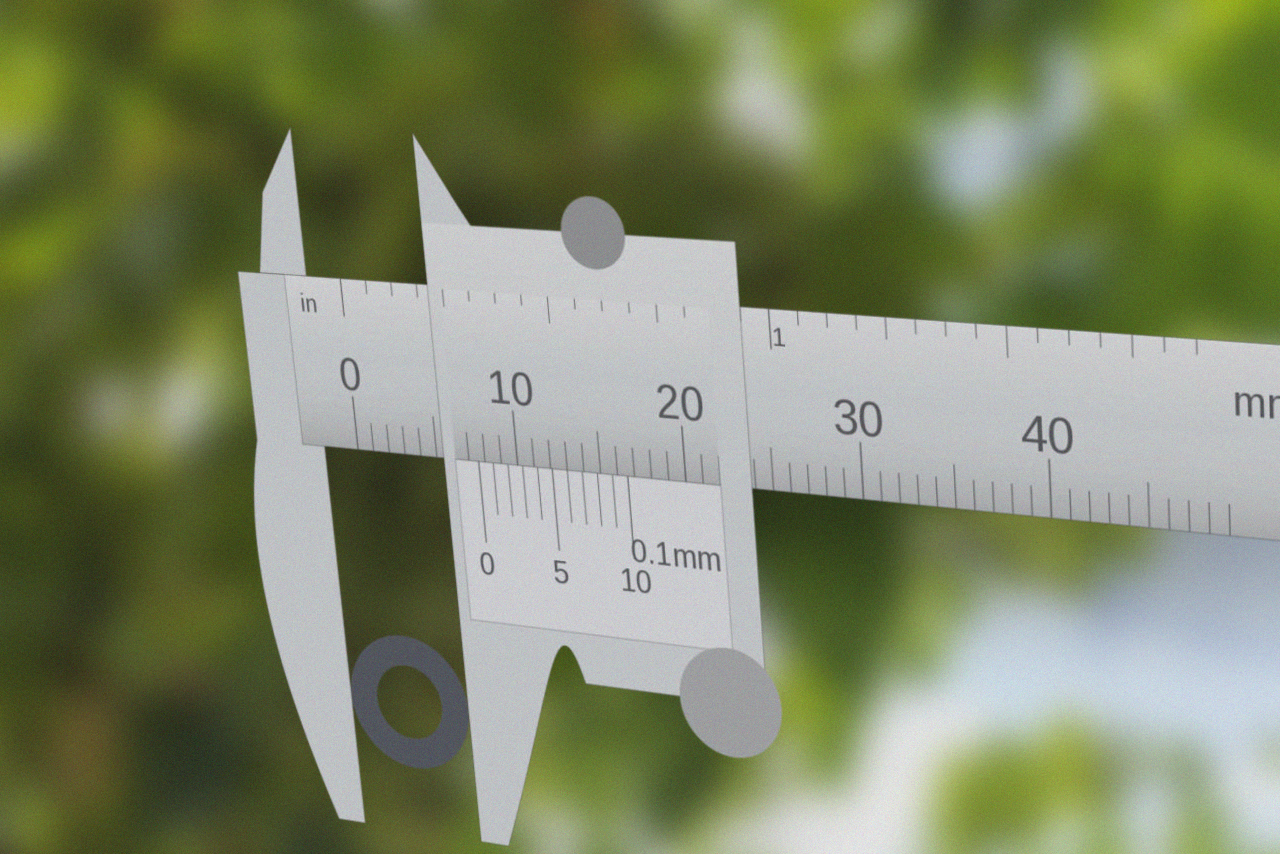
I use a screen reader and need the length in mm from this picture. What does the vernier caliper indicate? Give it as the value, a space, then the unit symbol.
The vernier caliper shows 7.6 mm
